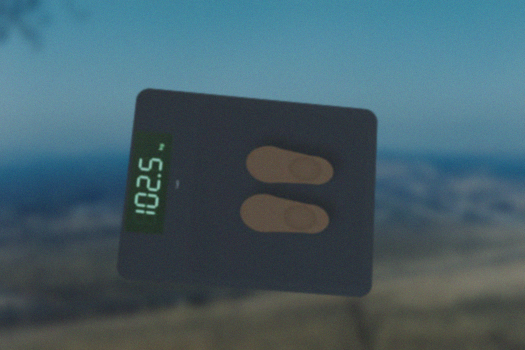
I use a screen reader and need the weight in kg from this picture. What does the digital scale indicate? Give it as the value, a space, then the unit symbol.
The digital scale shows 102.5 kg
